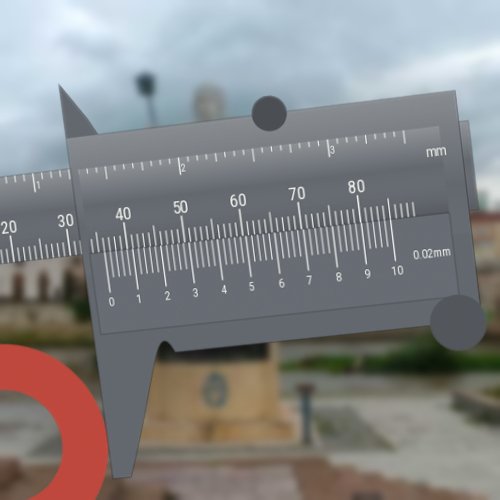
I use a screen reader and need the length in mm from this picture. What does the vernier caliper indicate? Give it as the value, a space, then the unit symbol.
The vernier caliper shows 36.0 mm
